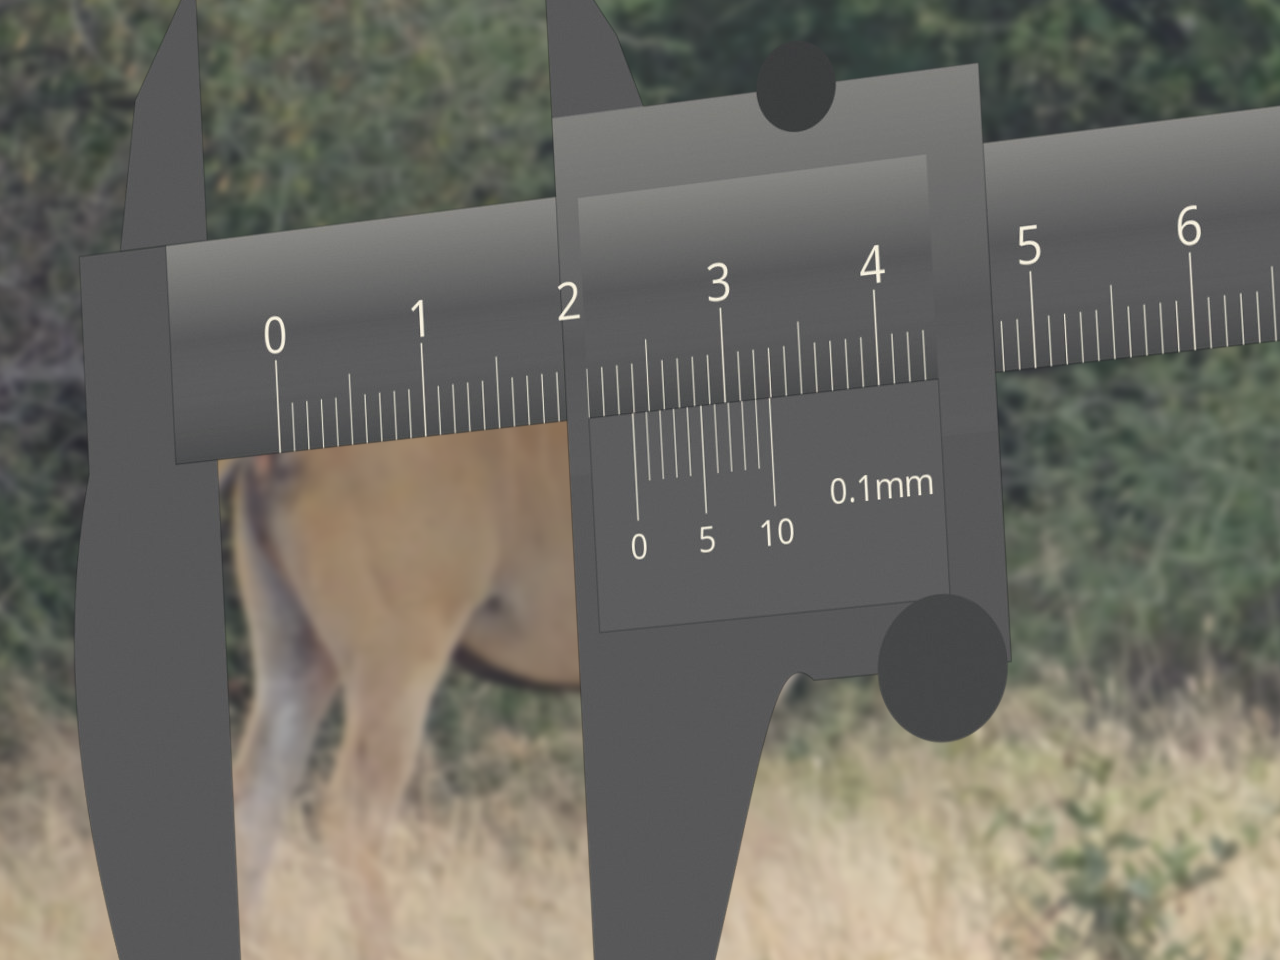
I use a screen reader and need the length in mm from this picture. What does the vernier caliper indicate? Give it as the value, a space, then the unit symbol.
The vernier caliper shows 23.9 mm
